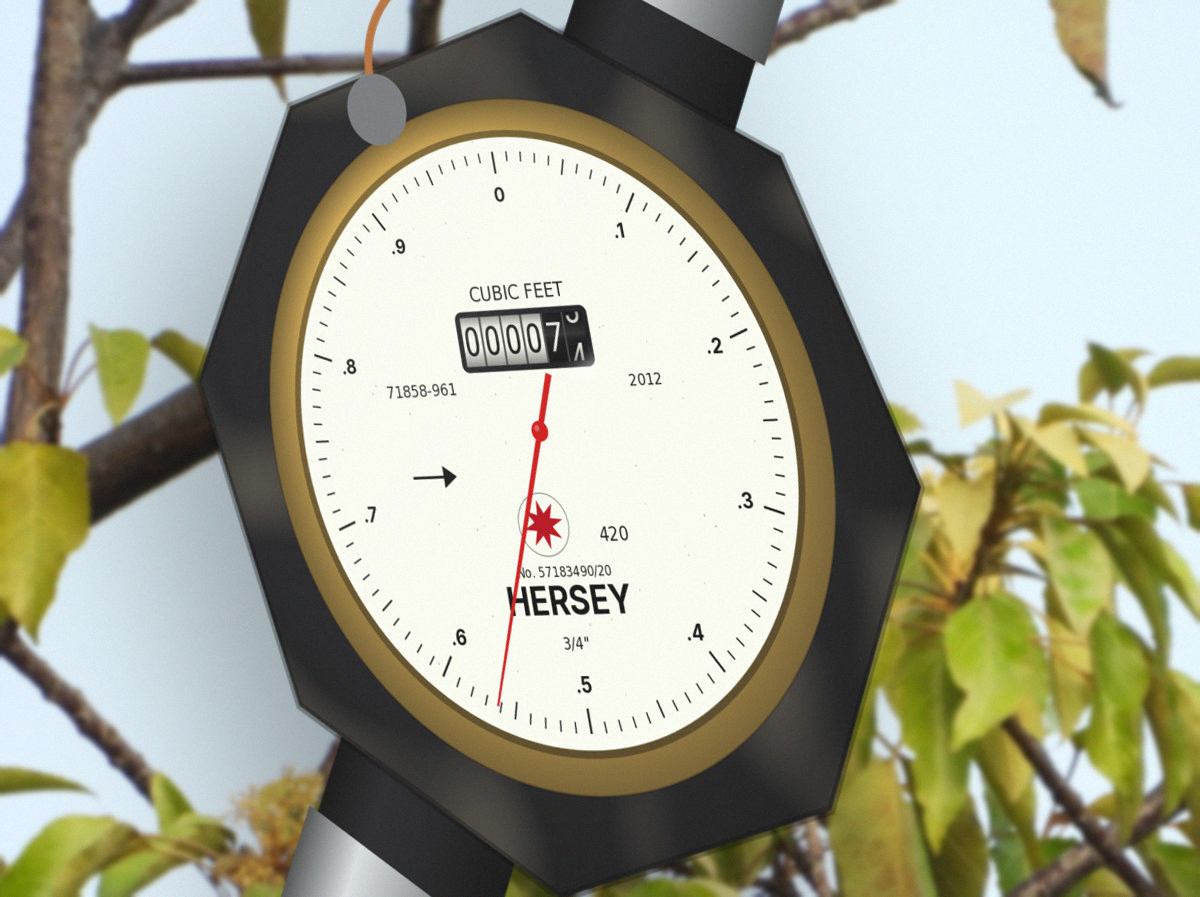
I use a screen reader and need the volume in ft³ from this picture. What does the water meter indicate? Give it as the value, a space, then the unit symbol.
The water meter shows 73.56 ft³
